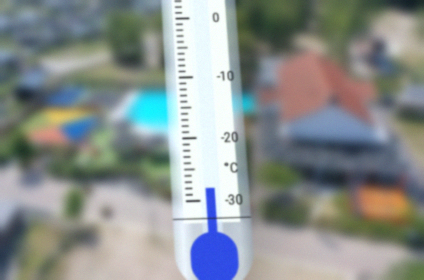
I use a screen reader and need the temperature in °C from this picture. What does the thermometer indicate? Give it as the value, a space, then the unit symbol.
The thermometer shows -28 °C
